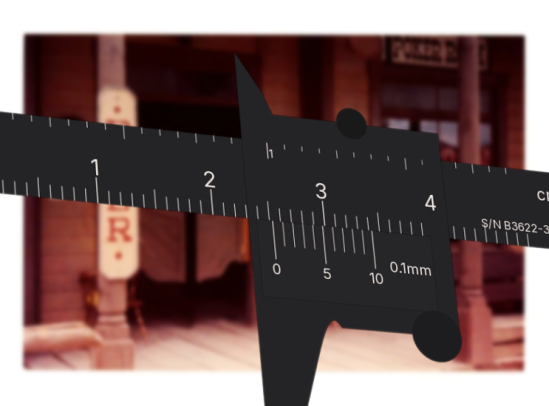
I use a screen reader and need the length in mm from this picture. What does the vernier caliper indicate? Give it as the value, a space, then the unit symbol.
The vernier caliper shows 25.3 mm
